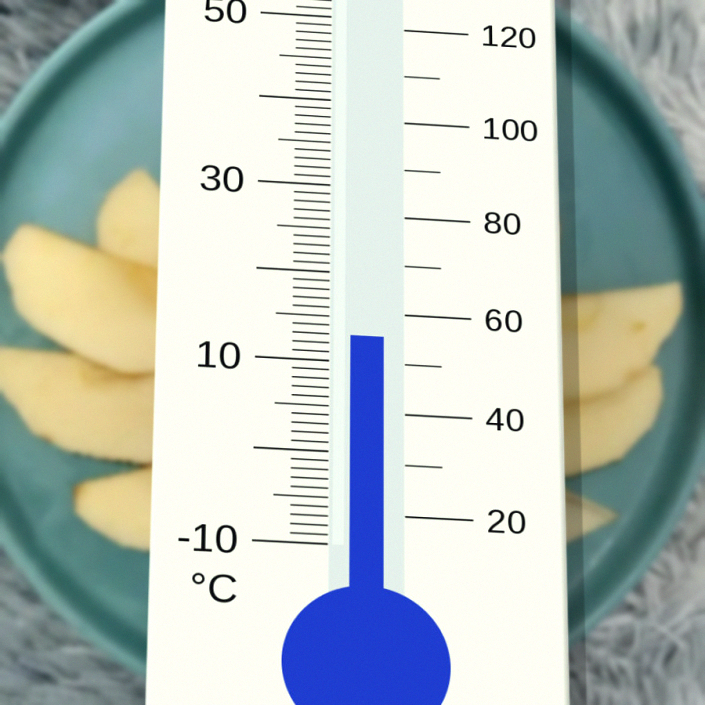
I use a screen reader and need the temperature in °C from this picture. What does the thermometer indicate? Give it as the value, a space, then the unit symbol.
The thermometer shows 13 °C
